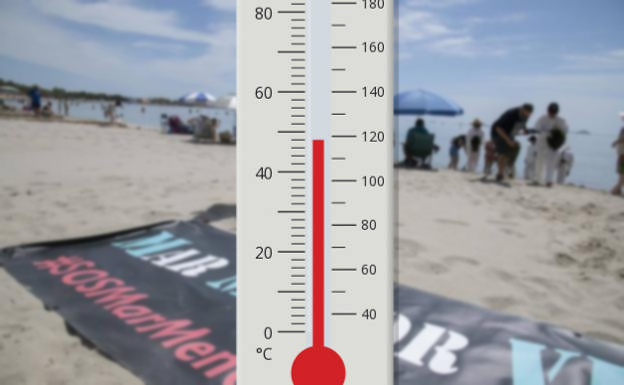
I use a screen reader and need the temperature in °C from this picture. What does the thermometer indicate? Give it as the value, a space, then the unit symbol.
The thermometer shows 48 °C
